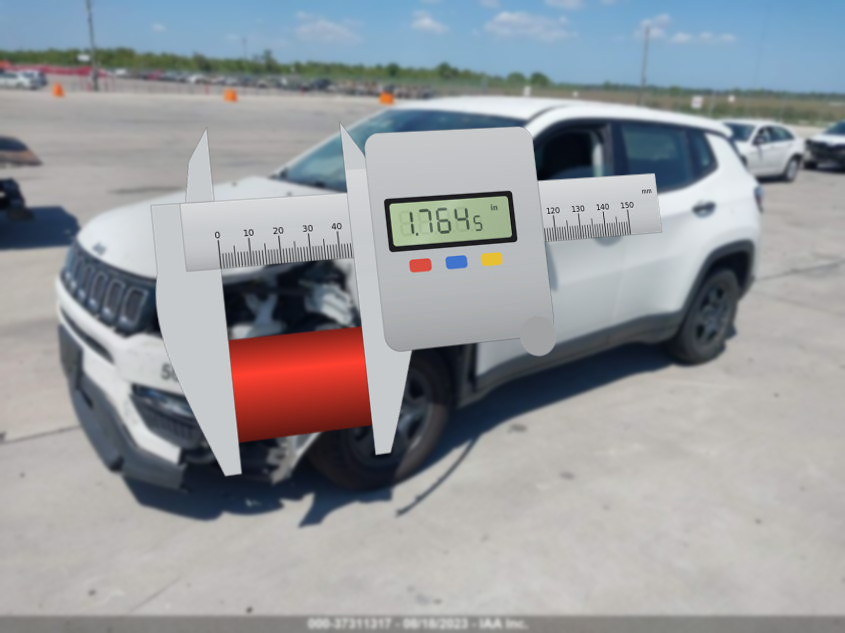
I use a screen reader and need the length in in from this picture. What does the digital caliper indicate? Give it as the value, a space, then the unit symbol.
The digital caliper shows 1.7645 in
